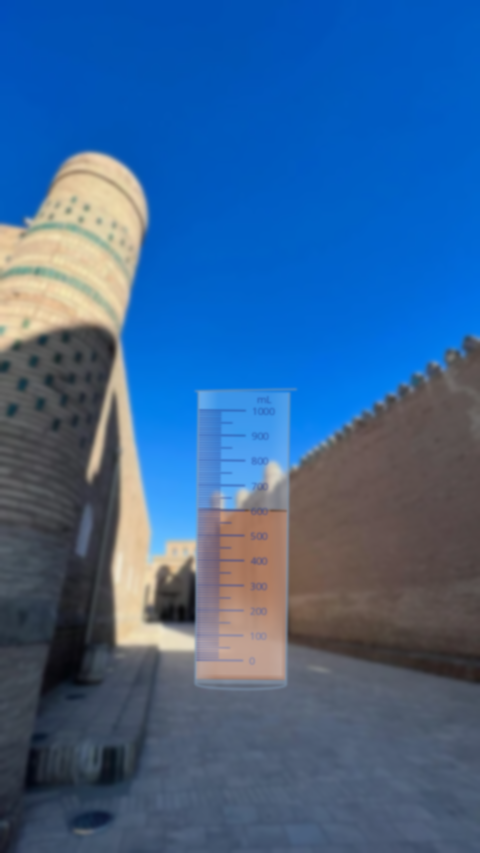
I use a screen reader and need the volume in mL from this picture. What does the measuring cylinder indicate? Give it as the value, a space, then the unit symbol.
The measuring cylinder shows 600 mL
